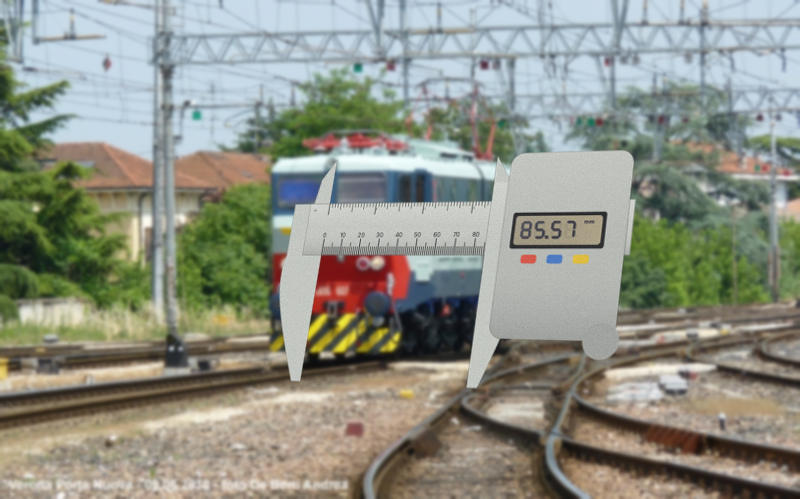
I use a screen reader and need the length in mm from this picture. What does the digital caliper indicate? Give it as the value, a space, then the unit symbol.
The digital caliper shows 85.57 mm
